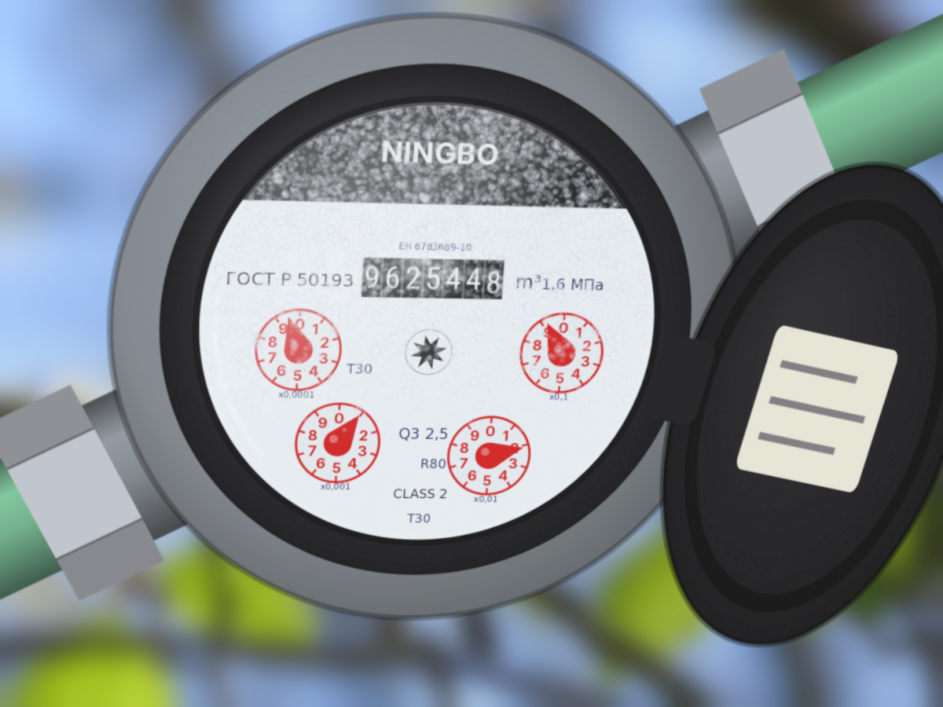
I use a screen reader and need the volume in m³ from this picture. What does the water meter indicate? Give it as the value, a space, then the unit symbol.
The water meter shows 9625447.9209 m³
